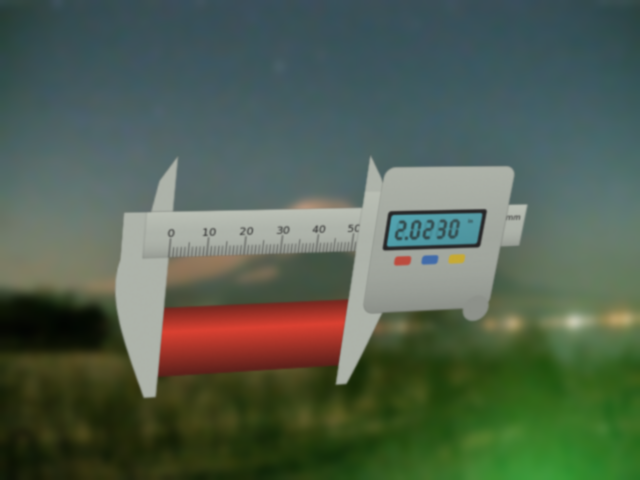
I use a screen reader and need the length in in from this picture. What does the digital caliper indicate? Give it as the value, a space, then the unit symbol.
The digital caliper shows 2.0230 in
